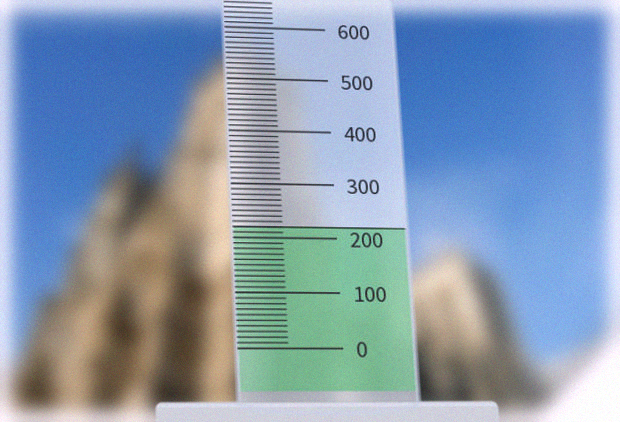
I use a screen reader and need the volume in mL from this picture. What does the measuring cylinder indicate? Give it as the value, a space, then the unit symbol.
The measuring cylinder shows 220 mL
